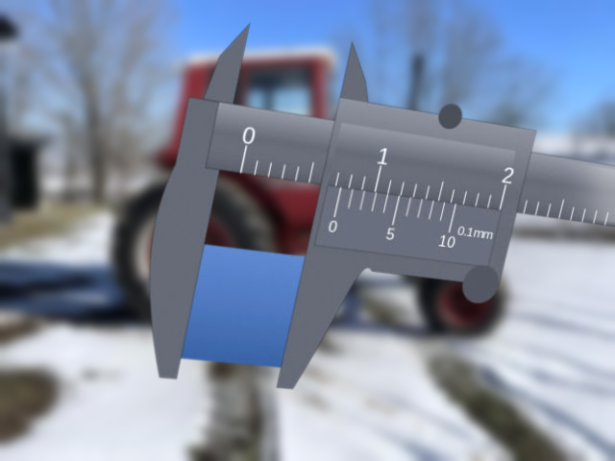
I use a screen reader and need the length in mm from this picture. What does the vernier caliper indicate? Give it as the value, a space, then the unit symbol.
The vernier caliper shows 7.4 mm
